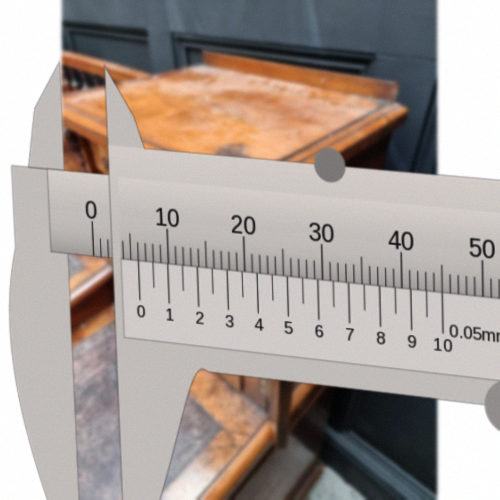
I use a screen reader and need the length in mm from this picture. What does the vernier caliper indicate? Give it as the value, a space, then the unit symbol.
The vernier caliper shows 6.0 mm
